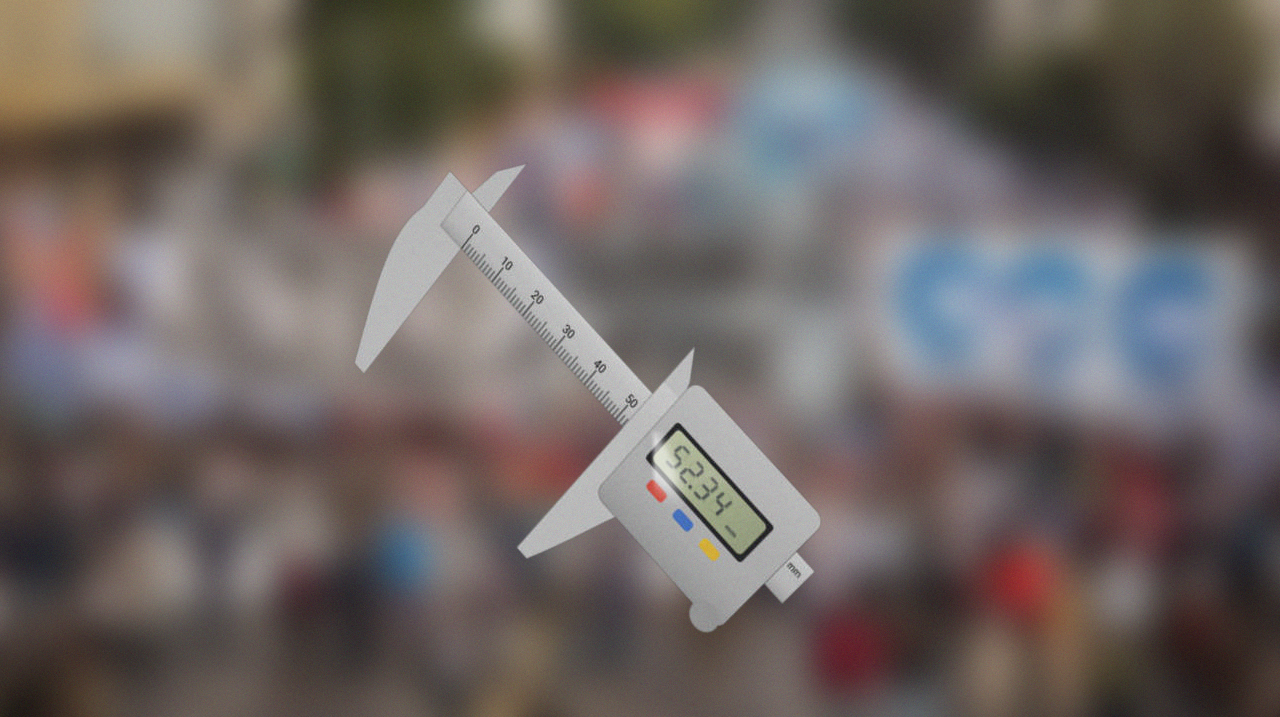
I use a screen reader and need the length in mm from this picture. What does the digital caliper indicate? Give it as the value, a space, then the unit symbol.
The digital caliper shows 52.34 mm
